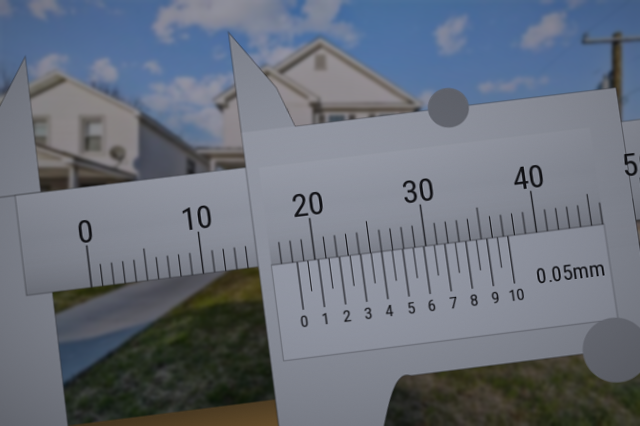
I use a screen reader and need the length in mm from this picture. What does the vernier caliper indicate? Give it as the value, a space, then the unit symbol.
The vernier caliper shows 18.4 mm
